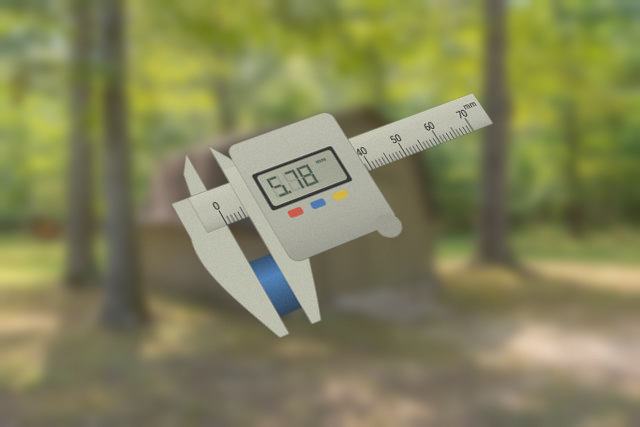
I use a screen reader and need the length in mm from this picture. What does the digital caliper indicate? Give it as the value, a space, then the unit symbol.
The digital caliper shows 5.78 mm
